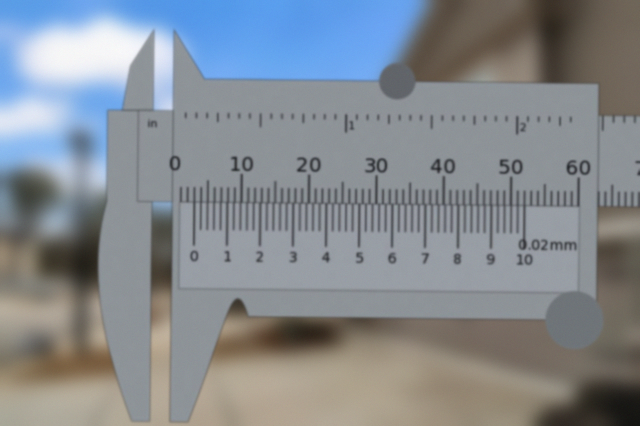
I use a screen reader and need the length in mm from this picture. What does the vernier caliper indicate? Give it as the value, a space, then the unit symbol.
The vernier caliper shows 3.0 mm
